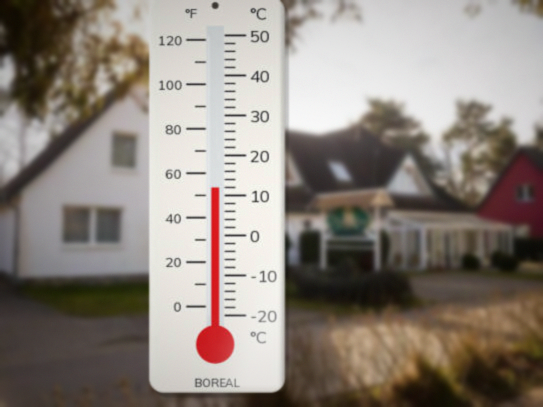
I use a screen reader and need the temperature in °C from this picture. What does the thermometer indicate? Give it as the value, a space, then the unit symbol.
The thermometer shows 12 °C
